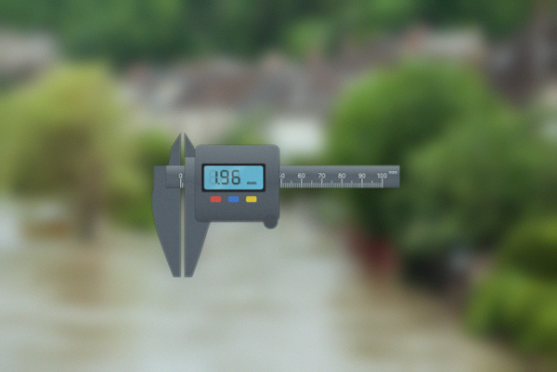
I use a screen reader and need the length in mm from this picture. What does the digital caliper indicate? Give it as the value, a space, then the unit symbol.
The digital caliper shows 1.96 mm
